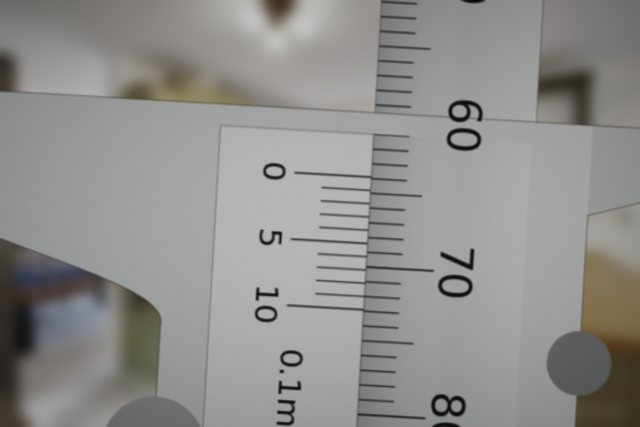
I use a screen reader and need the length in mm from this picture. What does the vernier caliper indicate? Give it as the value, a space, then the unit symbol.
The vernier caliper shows 63.9 mm
